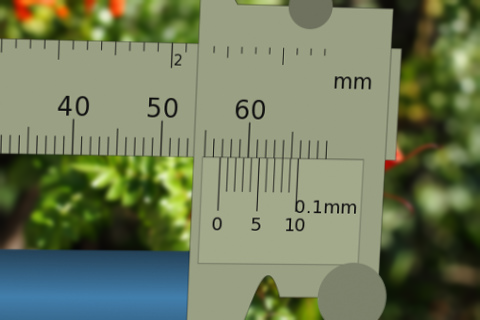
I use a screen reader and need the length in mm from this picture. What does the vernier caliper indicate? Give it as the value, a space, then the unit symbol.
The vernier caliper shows 56.8 mm
